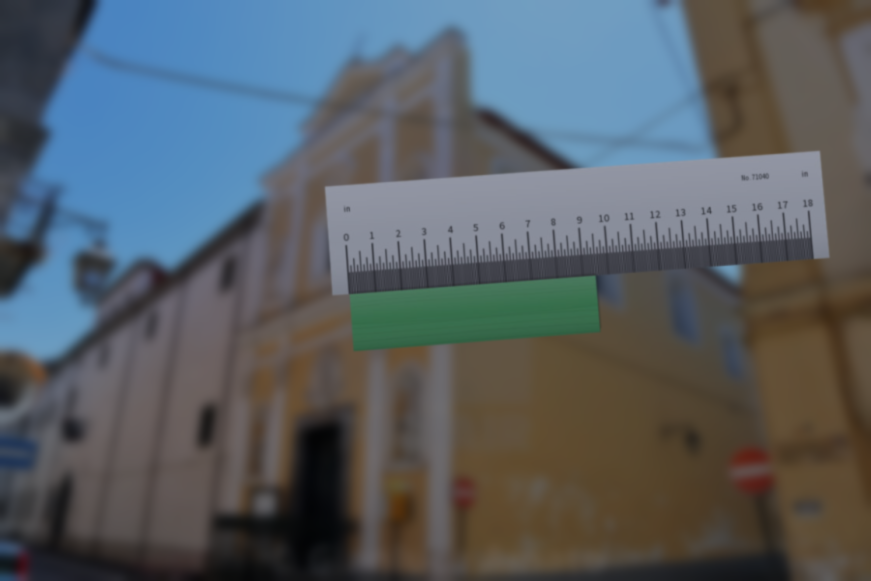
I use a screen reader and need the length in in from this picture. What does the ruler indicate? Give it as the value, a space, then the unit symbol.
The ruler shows 9.5 in
